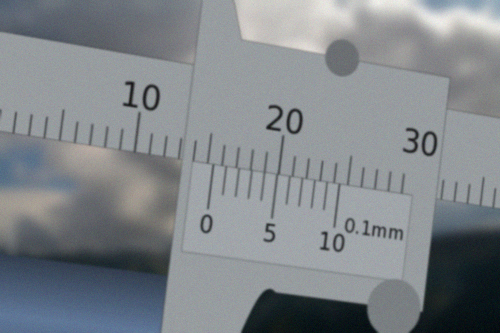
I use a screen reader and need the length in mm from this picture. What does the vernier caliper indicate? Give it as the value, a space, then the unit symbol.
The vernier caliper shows 15.4 mm
